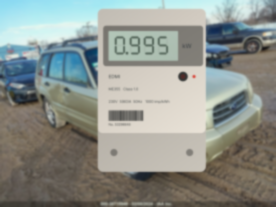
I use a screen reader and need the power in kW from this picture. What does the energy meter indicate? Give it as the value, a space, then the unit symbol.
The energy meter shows 0.995 kW
